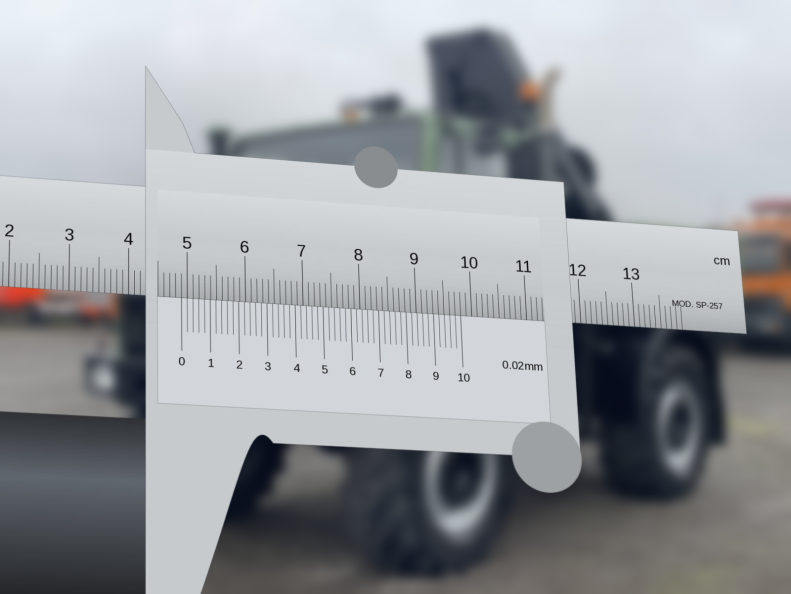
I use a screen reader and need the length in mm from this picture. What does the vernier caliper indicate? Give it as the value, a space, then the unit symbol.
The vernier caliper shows 49.0 mm
